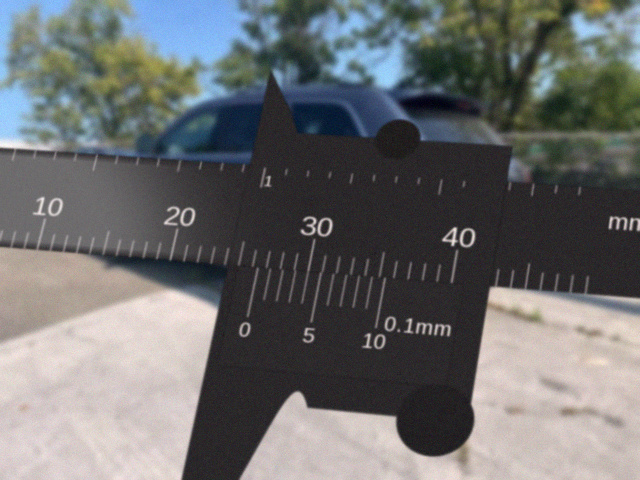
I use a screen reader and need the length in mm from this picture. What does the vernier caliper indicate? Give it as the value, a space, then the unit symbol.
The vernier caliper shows 26.4 mm
